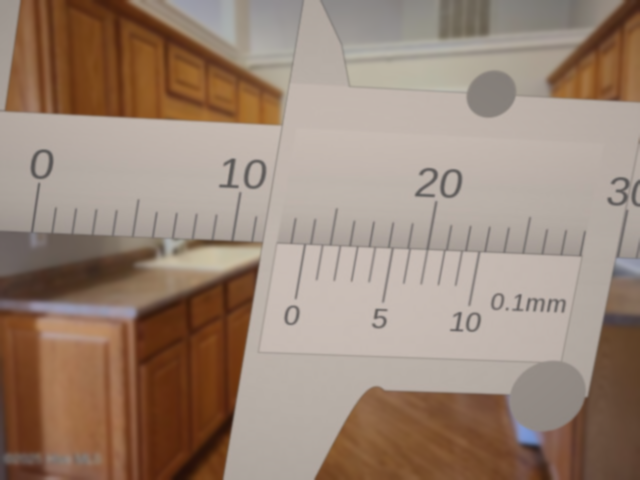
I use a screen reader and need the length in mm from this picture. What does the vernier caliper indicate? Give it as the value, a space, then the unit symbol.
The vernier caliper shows 13.7 mm
